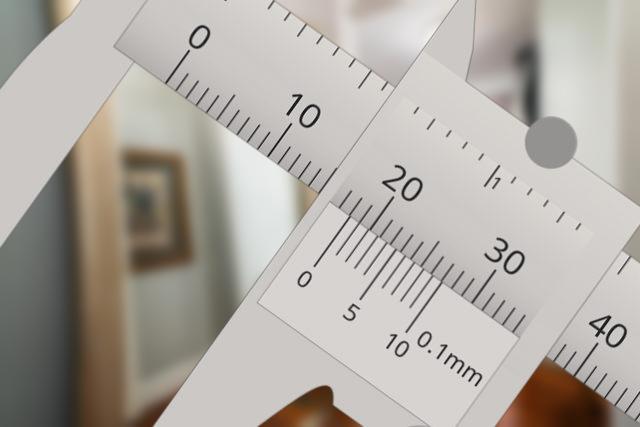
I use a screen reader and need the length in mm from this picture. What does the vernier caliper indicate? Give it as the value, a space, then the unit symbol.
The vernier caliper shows 18.1 mm
